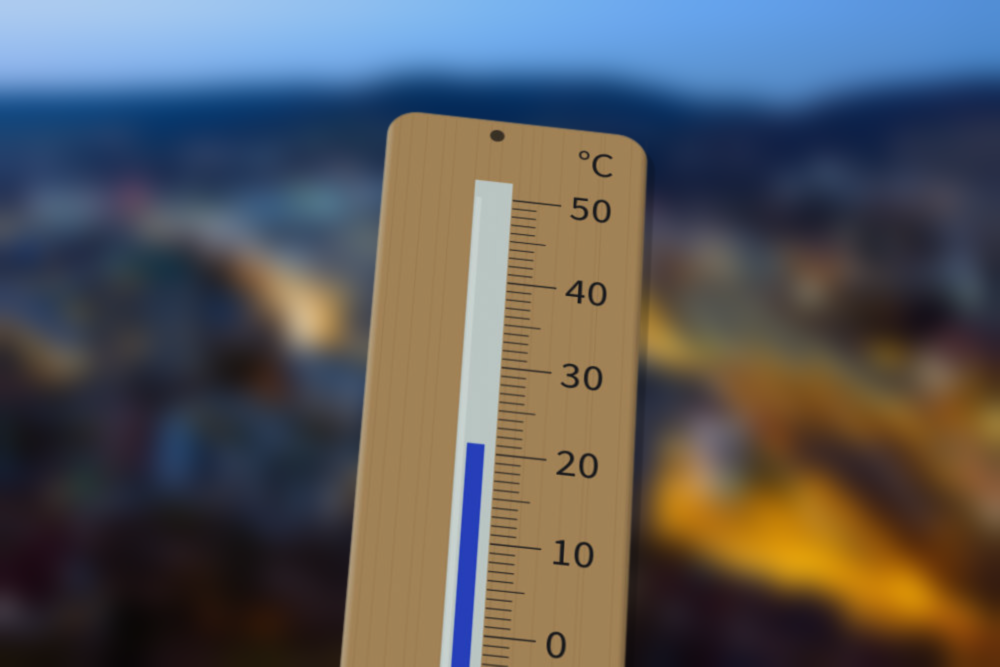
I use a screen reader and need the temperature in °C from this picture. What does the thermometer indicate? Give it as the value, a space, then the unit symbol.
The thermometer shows 21 °C
